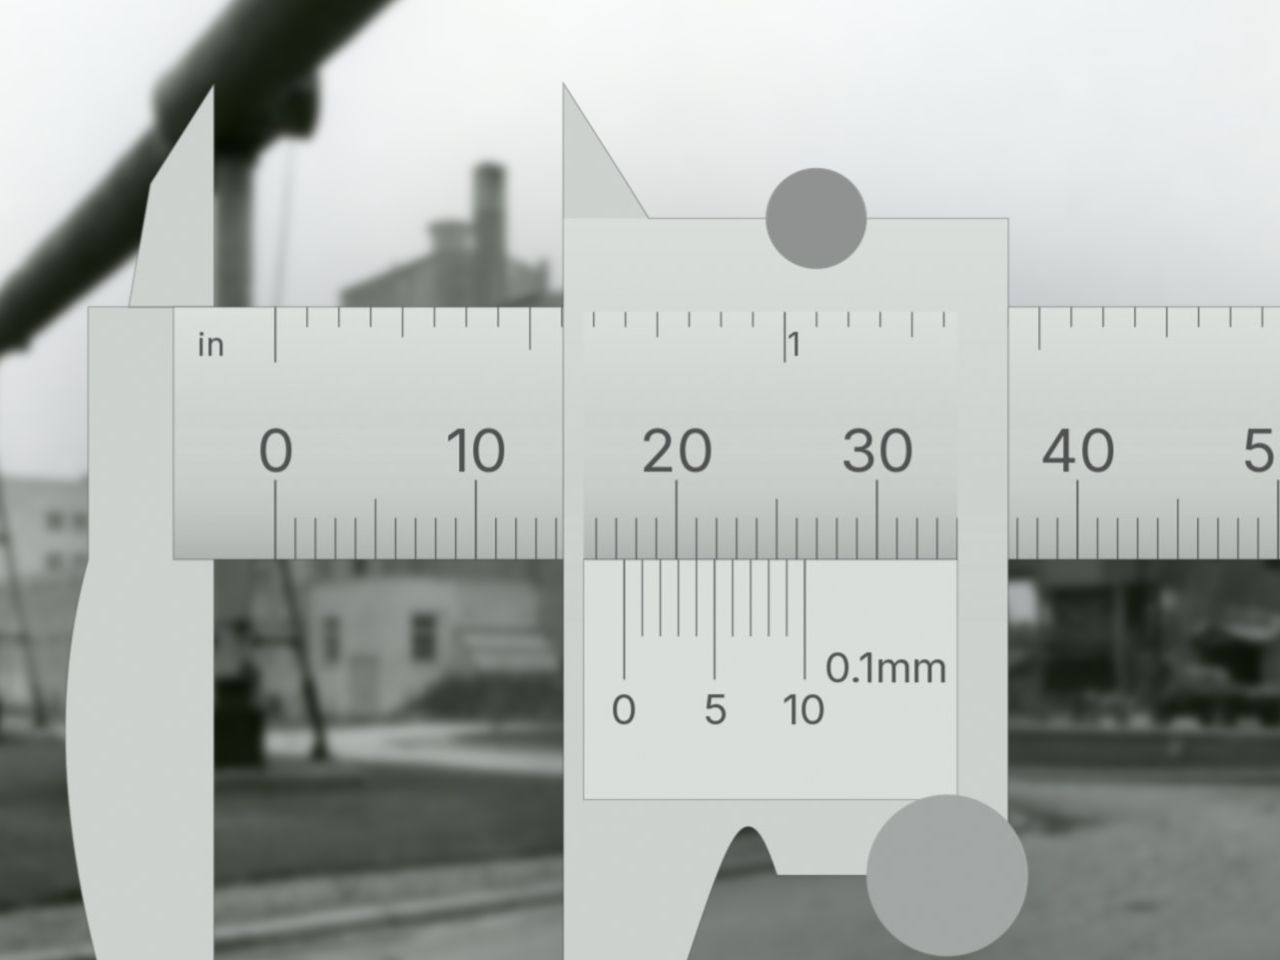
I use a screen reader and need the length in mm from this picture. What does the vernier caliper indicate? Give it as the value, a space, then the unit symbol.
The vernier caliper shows 17.4 mm
